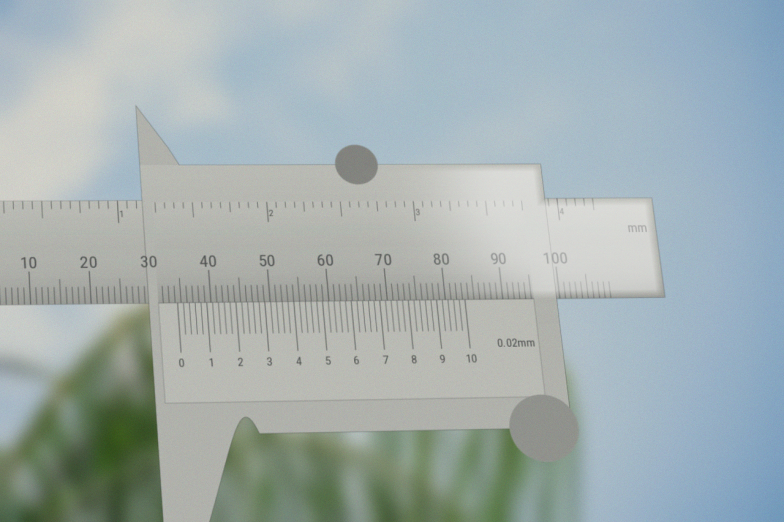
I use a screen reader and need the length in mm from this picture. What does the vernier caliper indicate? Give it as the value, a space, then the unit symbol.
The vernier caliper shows 34.4 mm
